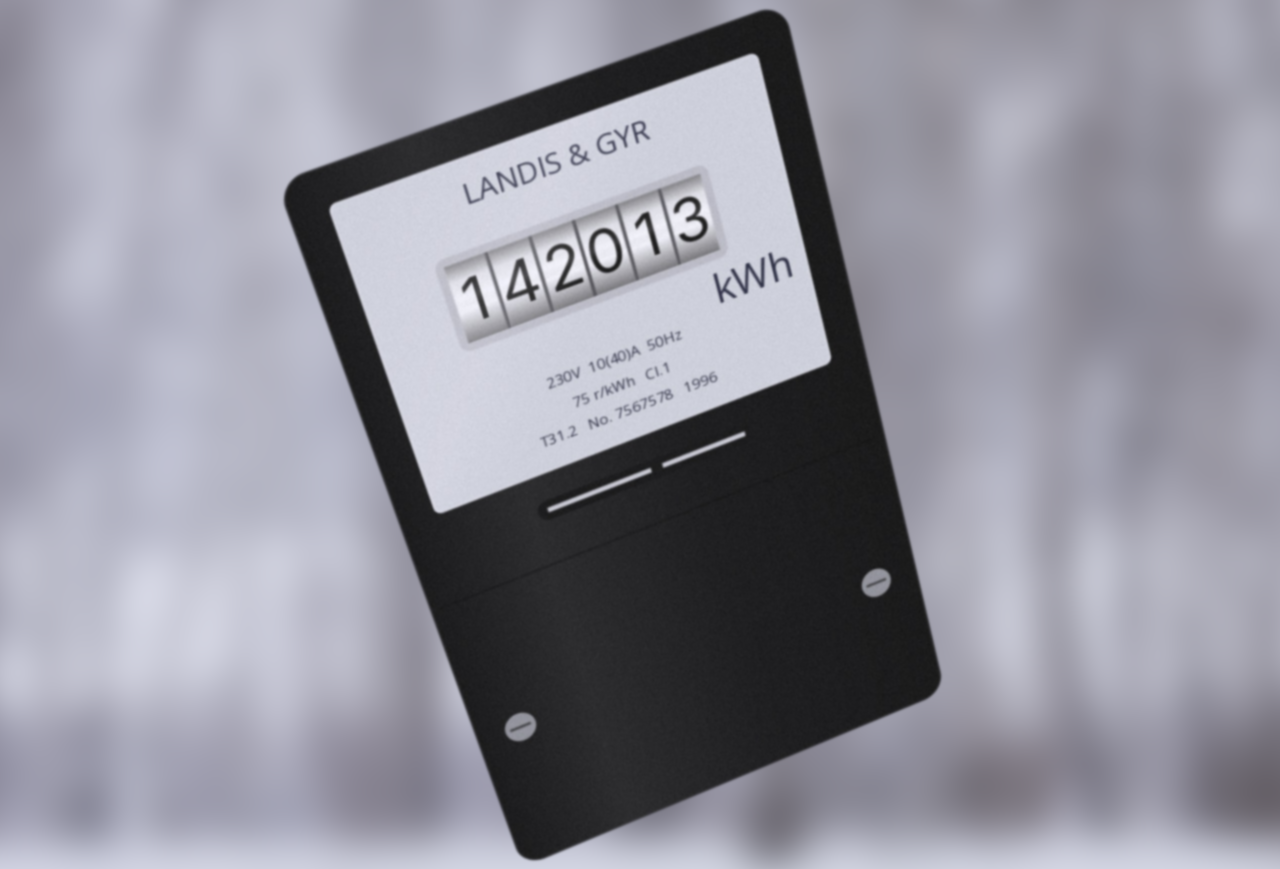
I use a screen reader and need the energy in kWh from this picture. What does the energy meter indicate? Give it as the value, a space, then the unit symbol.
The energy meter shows 142013 kWh
